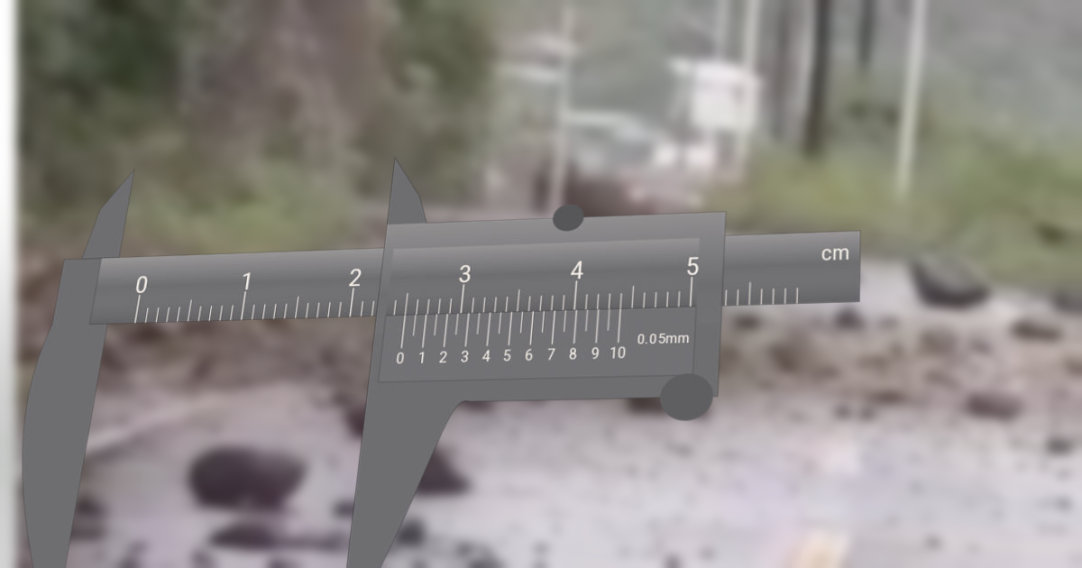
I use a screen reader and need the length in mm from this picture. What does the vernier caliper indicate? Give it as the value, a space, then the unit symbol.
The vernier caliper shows 25.0 mm
